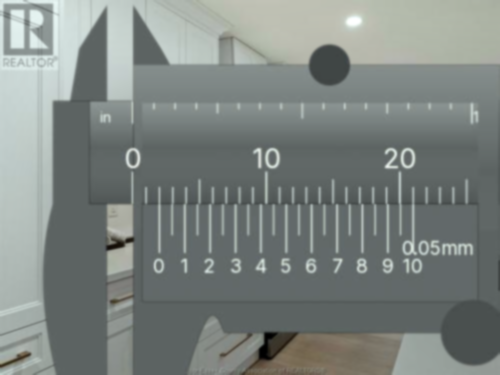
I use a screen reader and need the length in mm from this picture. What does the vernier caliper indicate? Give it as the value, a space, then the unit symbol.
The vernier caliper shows 2.0 mm
